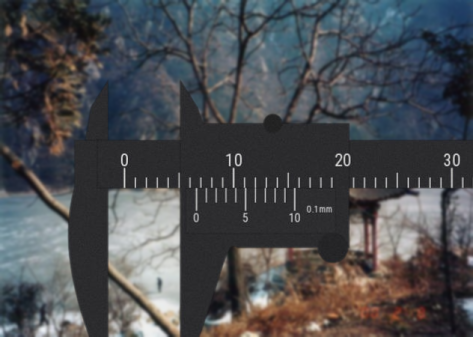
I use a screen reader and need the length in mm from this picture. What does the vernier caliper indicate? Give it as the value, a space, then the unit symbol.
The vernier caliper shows 6.6 mm
